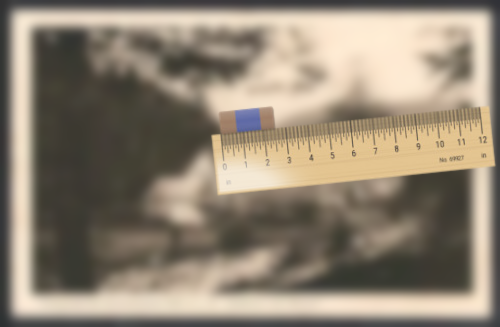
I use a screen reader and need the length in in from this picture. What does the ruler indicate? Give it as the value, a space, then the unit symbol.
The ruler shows 2.5 in
